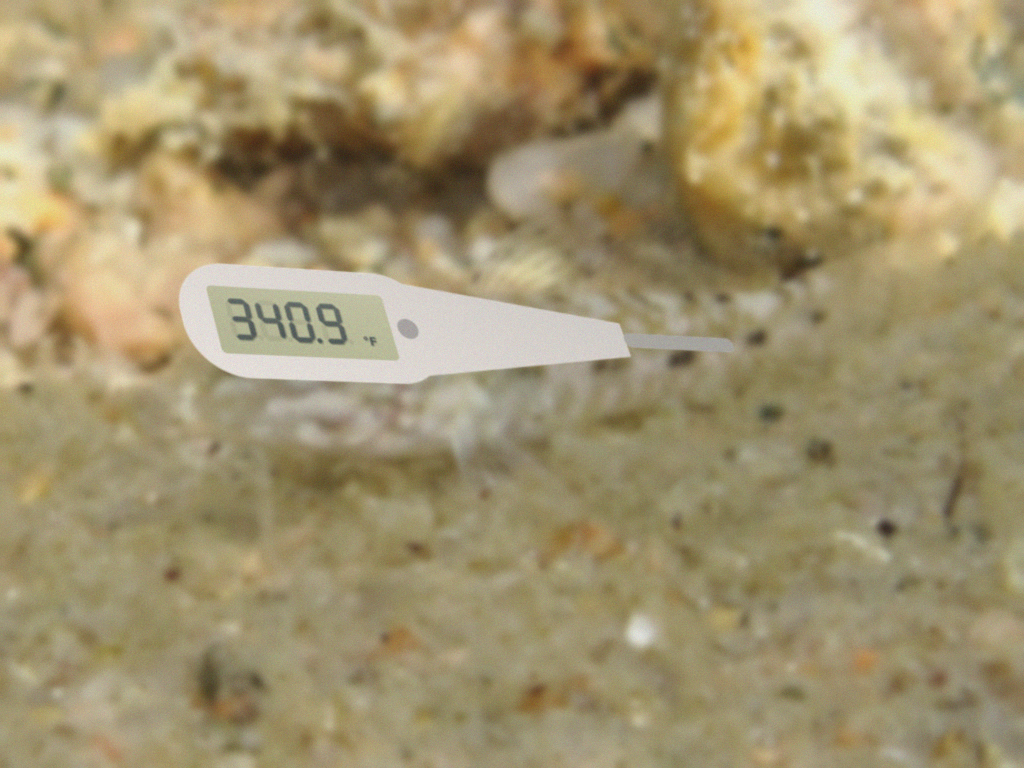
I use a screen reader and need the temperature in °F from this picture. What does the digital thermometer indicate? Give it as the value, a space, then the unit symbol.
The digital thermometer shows 340.9 °F
